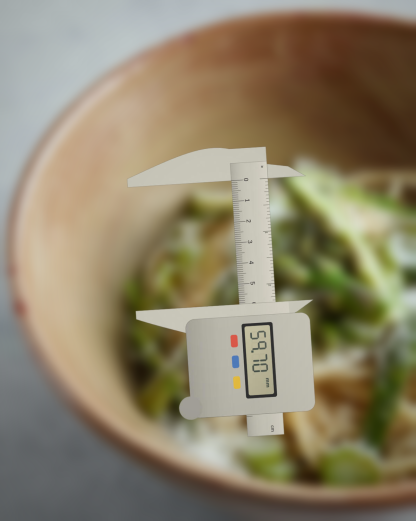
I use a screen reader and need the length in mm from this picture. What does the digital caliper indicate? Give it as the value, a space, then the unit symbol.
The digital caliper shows 59.70 mm
